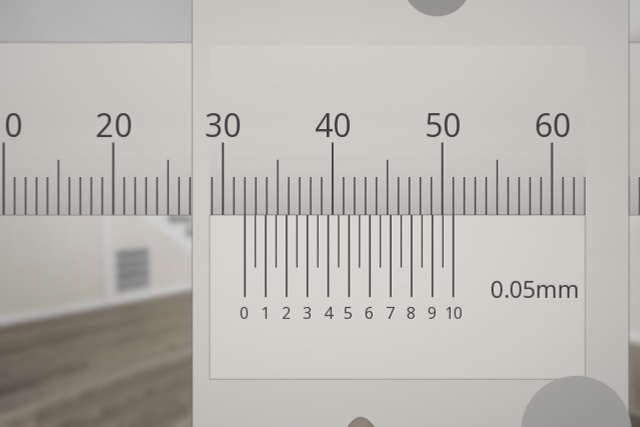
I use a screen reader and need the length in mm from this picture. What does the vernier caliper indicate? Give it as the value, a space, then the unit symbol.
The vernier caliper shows 32.0 mm
